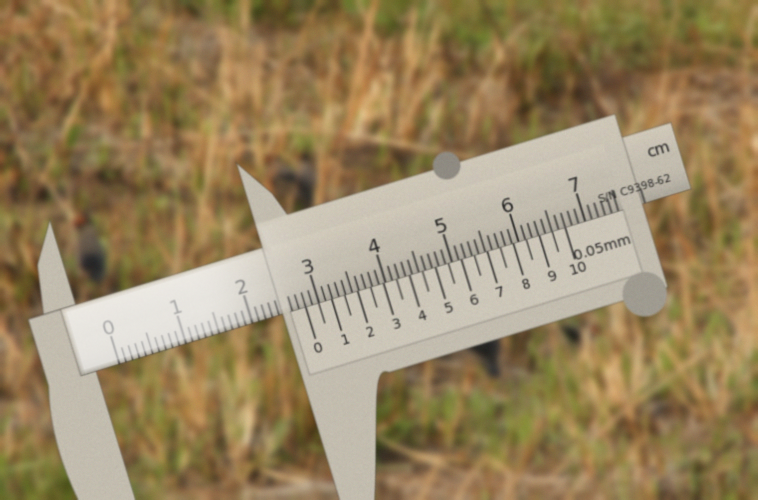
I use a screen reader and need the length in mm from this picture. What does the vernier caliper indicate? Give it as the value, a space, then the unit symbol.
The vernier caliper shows 28.0 mm
